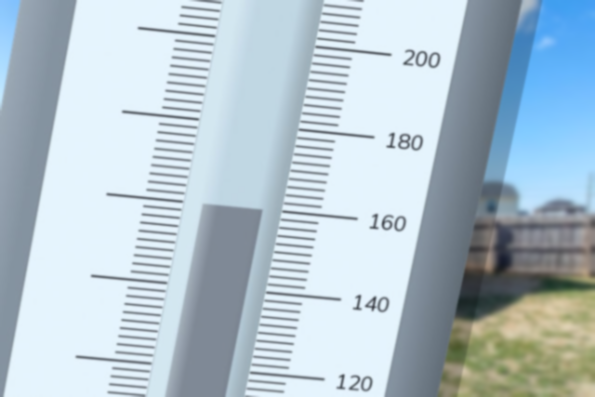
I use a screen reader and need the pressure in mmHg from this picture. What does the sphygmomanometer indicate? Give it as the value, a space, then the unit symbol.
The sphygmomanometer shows 160 mmHg
